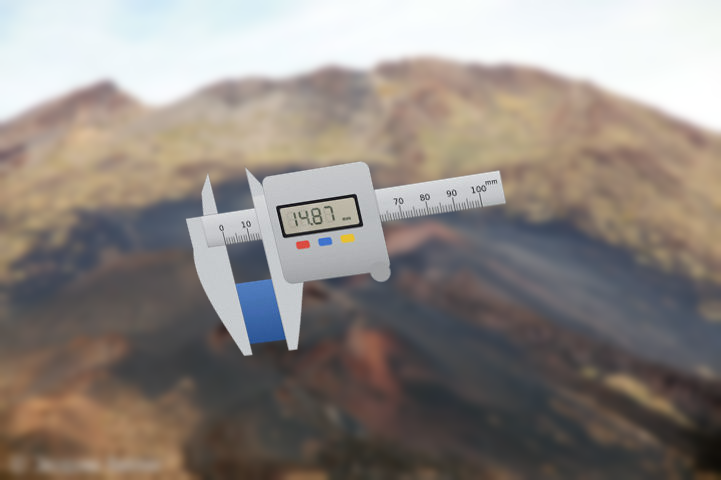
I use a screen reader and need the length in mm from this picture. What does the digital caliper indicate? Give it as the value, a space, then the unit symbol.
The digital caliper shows 14.87 mm
